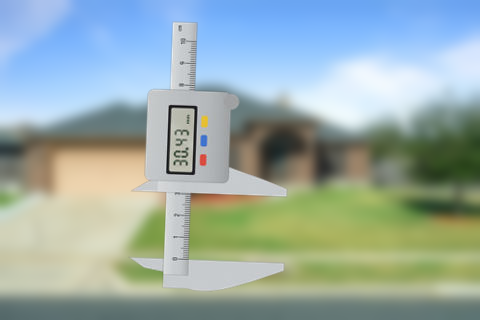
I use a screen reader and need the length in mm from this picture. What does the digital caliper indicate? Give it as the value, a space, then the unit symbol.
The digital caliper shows 30.43 mm
